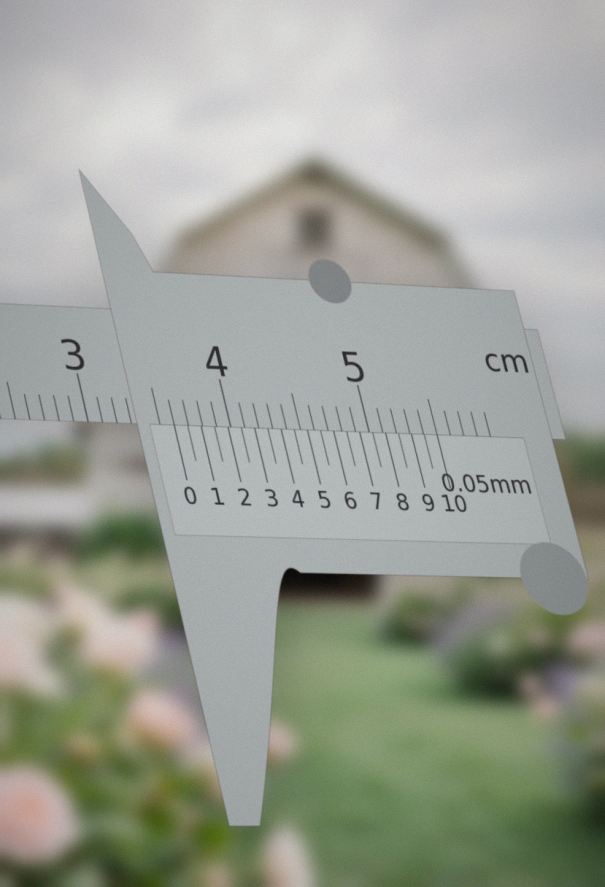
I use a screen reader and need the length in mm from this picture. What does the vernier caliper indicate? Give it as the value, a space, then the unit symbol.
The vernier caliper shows 36.0 mm
